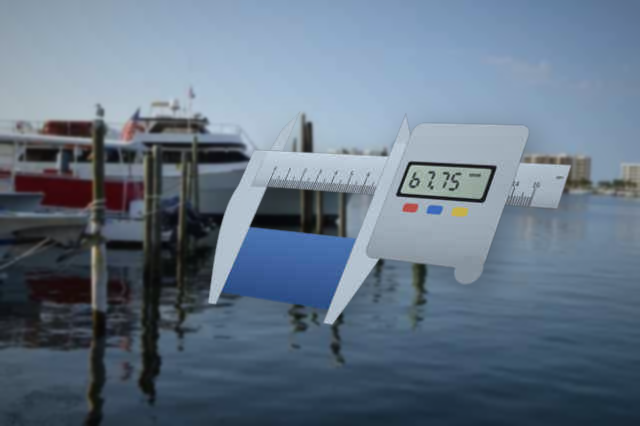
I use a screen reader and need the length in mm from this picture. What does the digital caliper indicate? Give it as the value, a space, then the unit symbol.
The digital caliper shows 67.75 mm
